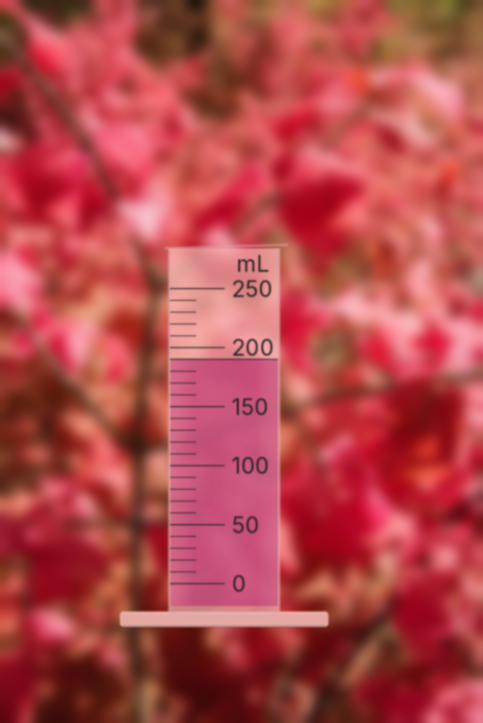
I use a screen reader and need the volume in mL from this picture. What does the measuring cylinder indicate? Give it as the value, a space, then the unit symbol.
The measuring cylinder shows 190 mL
